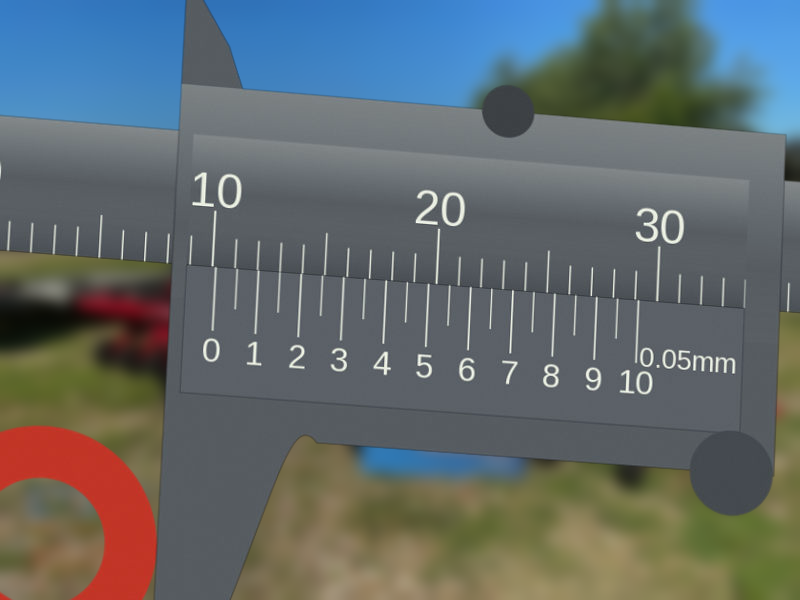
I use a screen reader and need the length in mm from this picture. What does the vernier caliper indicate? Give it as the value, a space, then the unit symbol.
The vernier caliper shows 10.15 mm
